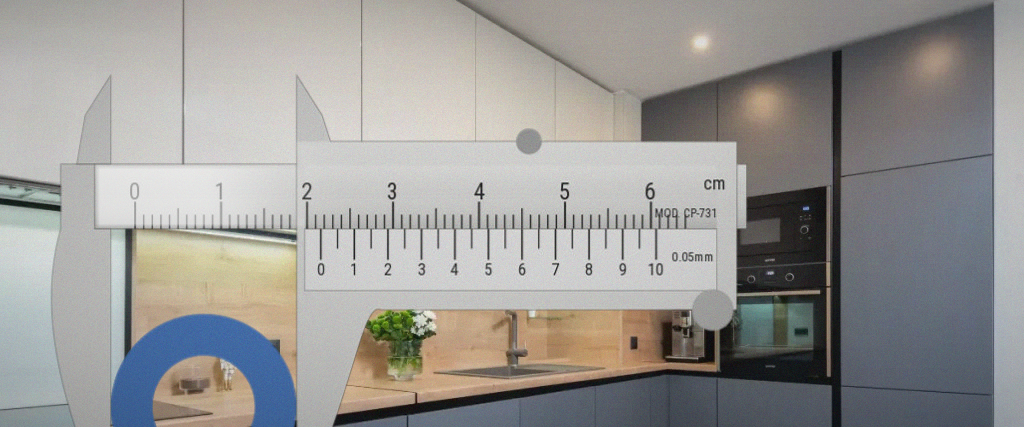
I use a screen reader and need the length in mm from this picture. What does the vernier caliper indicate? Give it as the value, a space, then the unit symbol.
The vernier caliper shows 21.6 mm
